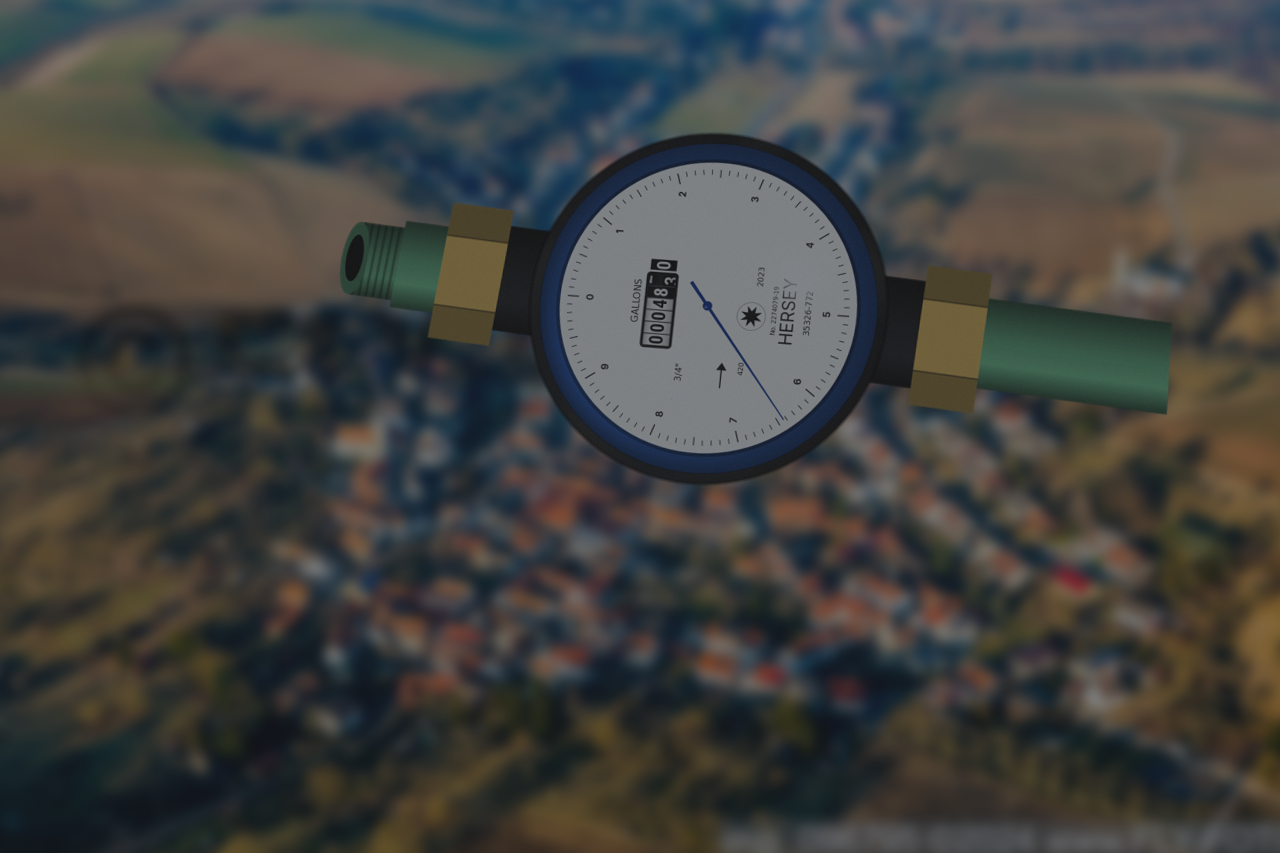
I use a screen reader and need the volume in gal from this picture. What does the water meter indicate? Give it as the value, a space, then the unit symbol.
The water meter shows 4826.4 gal
